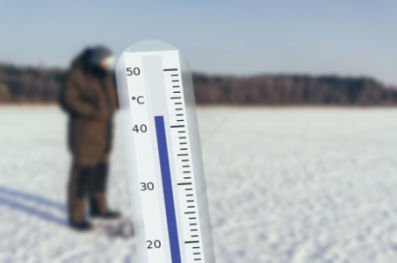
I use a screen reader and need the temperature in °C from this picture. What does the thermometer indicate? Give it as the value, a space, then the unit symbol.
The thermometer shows 42 °C
